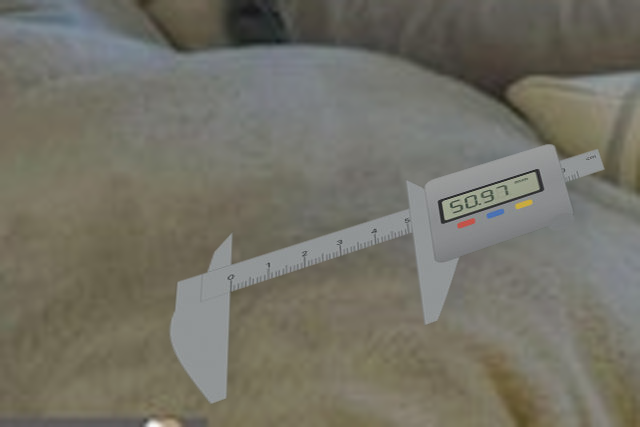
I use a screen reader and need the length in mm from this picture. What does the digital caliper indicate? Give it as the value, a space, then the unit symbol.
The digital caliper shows 50.97 mm
